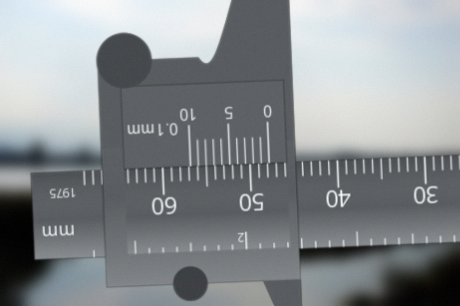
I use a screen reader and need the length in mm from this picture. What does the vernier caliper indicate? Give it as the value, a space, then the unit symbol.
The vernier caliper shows 47.8 mm
